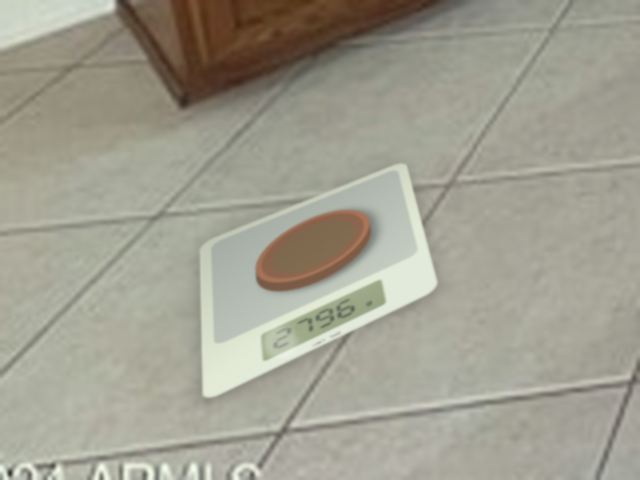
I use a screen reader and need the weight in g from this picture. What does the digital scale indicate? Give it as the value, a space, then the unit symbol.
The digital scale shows 2796 g
